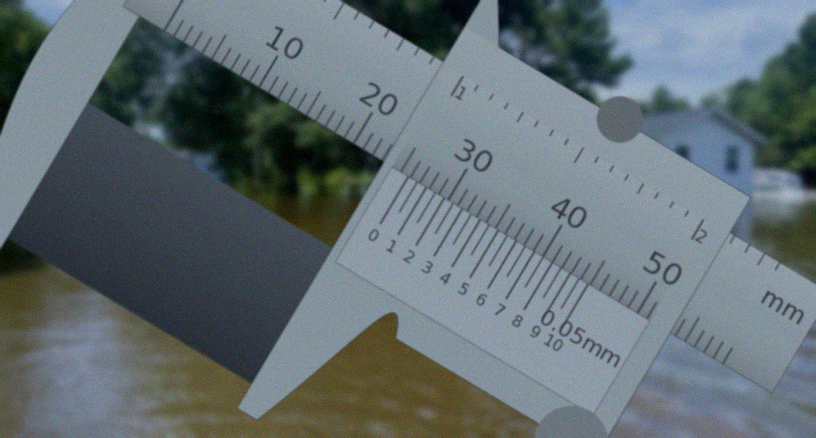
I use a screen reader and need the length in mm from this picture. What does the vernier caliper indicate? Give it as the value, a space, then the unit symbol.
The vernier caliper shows 25.8 mm
